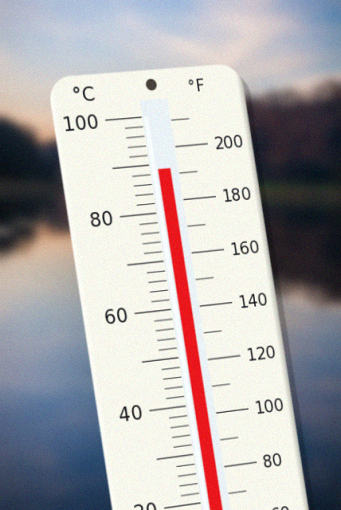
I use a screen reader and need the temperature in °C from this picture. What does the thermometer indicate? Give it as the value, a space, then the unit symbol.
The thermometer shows 89 °C
